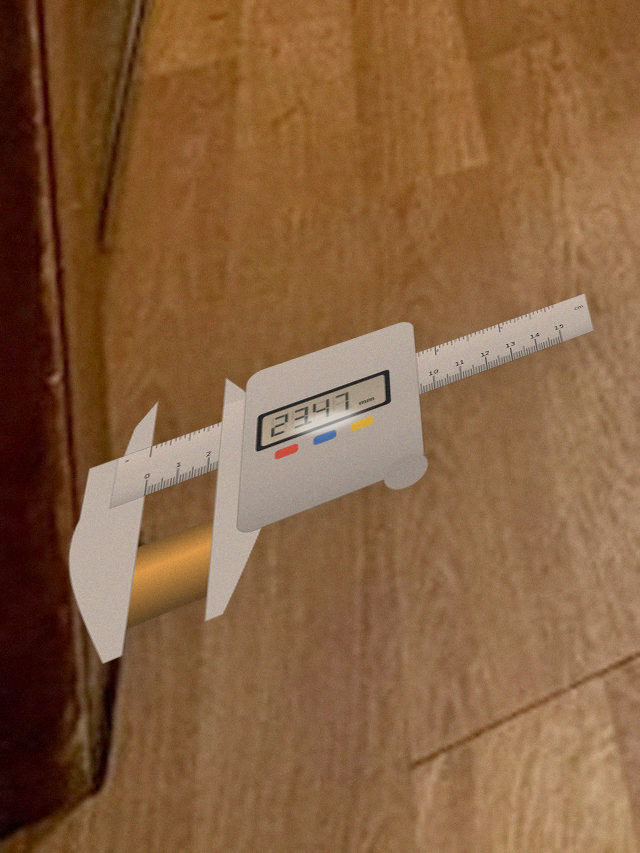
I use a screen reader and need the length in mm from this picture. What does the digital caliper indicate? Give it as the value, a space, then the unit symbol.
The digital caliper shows 23.47 mm
